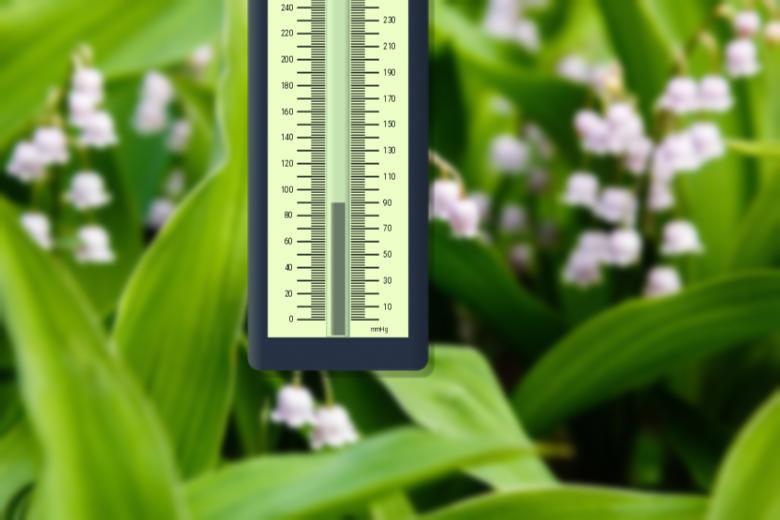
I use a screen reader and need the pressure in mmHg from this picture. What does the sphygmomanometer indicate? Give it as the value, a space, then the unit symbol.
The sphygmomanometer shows 90 mmHg
